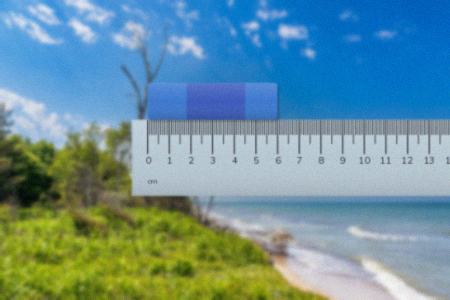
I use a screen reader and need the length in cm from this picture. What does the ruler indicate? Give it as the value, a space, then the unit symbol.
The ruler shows 6 cm
